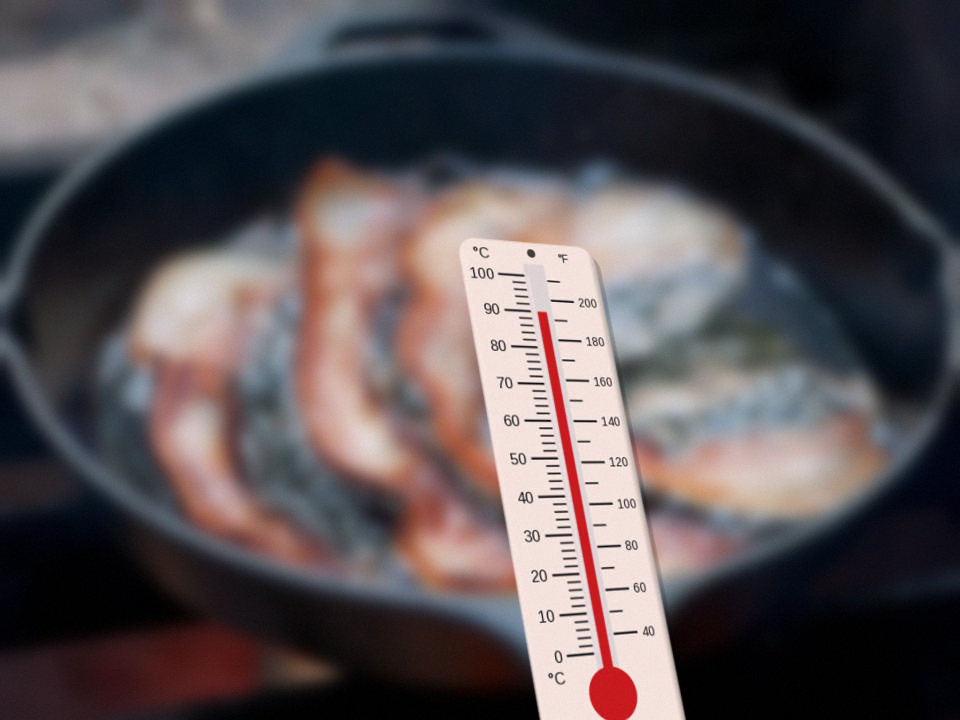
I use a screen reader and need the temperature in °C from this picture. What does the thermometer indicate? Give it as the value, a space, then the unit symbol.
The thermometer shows 90 °C
